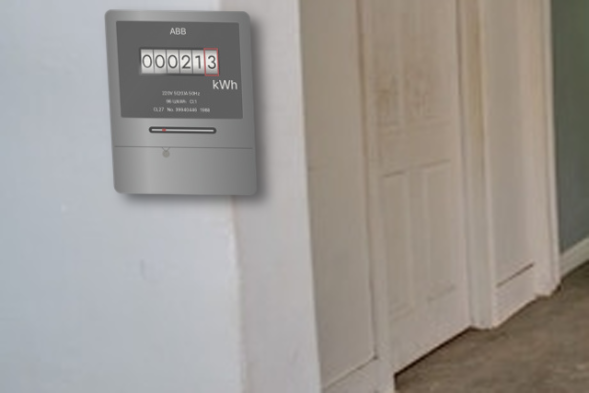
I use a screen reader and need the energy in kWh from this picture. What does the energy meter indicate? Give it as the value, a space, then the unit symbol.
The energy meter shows 21.3 kWh
